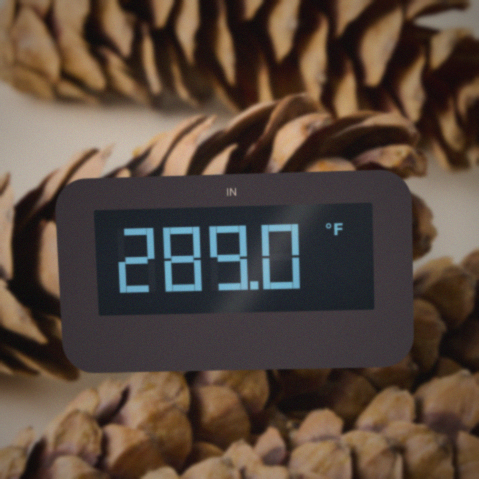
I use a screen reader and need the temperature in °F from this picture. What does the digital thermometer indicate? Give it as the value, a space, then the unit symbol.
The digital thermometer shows 289.0 °F
